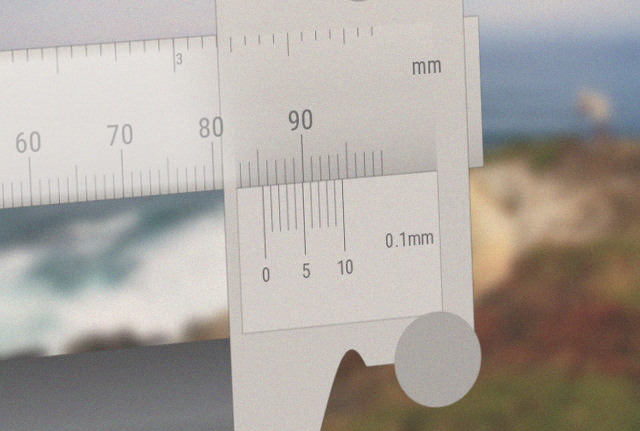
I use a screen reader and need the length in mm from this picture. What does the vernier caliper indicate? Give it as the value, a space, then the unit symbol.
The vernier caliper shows 85.4 mm
